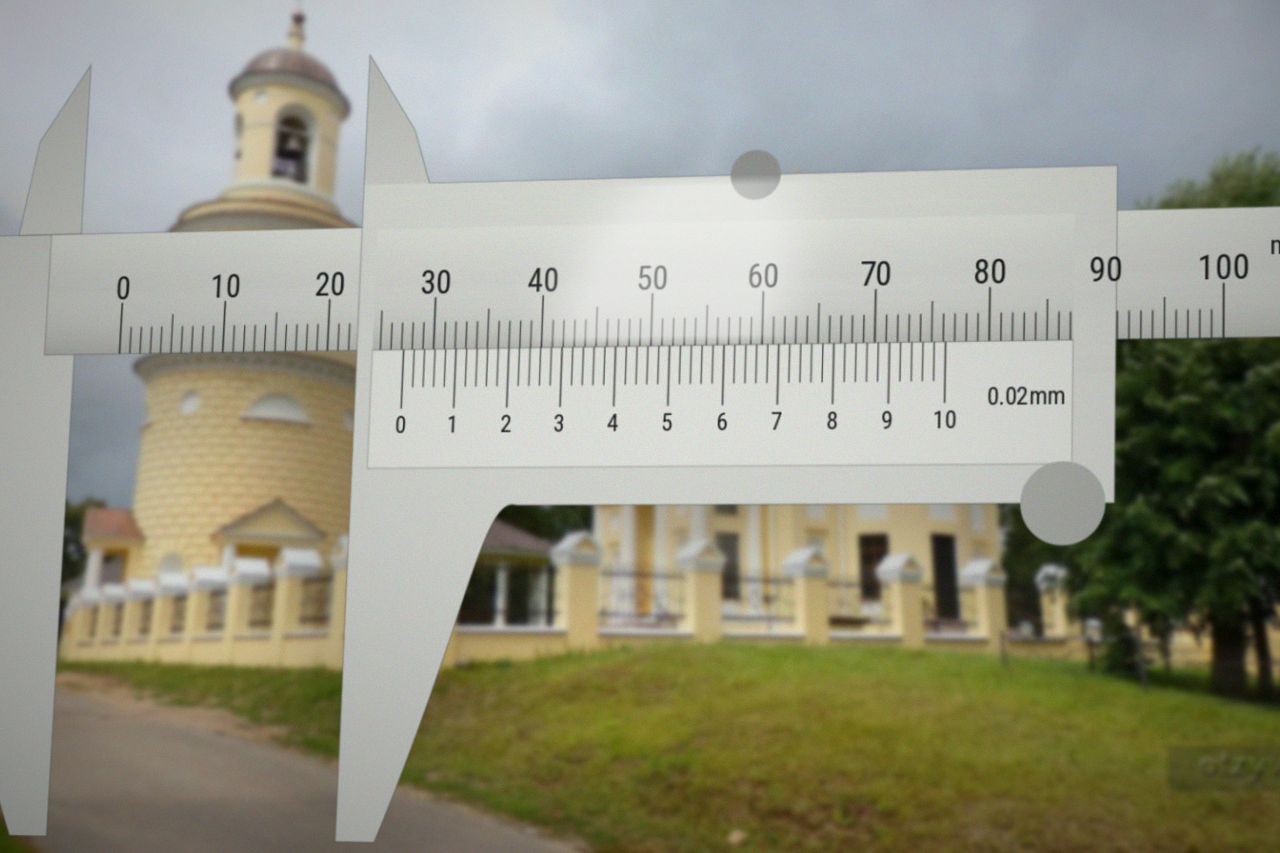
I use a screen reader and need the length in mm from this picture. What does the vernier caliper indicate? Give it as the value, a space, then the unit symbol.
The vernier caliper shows 27.2 mm
